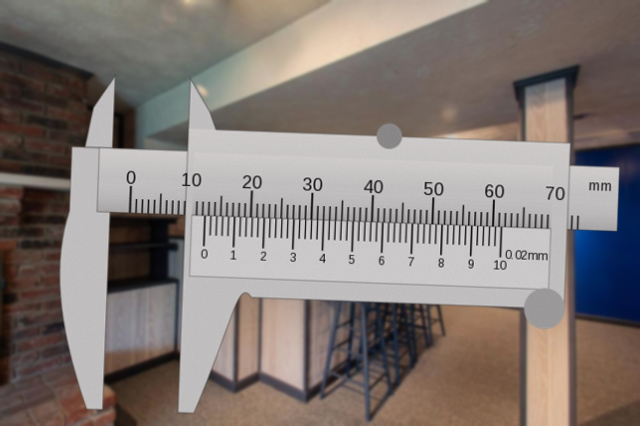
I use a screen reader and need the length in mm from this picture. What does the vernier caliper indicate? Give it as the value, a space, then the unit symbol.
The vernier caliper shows 12.4 mm
